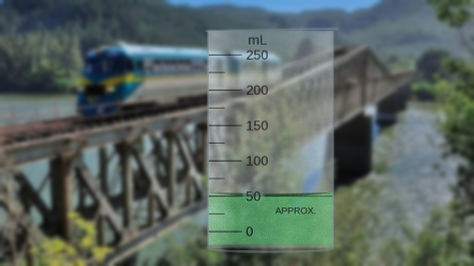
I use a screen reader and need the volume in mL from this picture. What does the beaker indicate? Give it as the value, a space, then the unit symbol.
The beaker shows 50 mL
